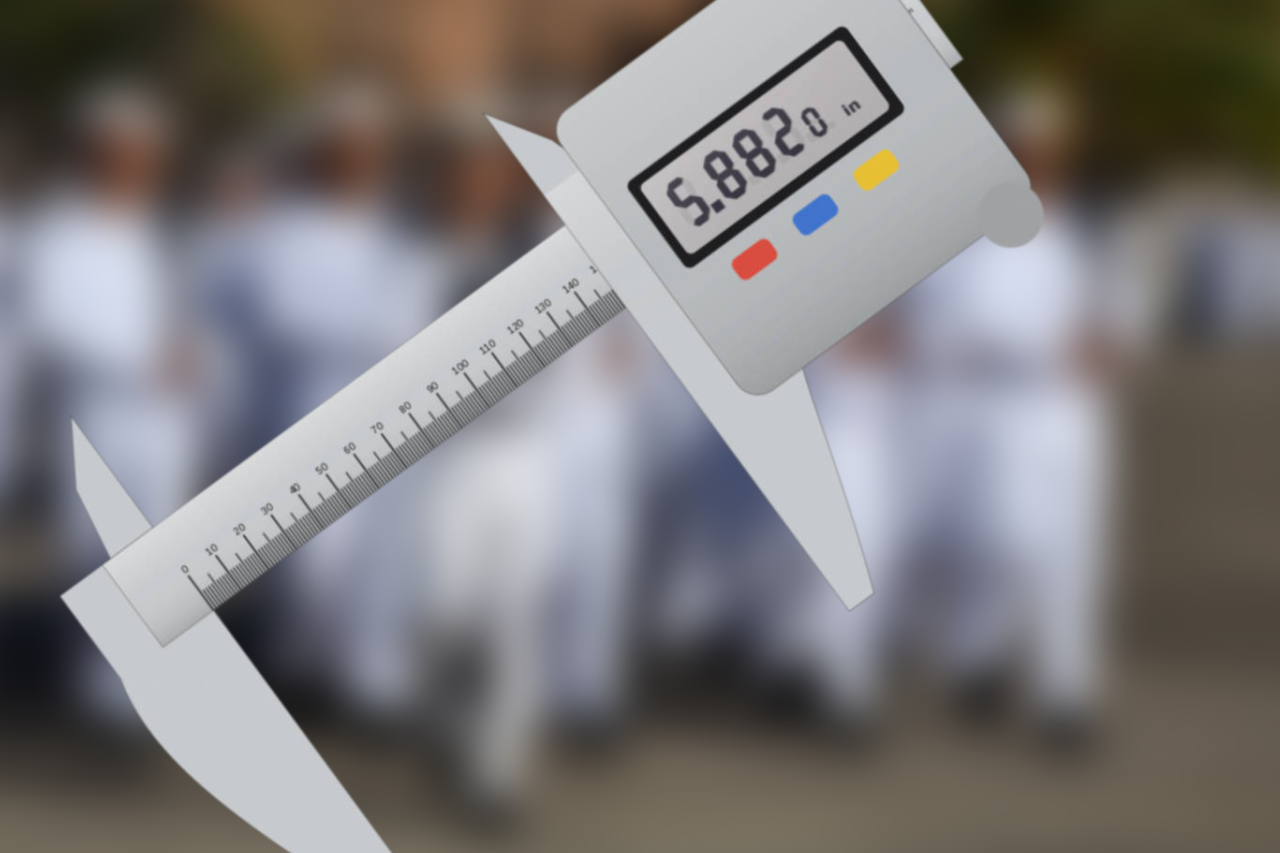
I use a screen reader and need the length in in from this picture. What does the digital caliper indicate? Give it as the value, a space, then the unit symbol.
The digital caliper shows 5.8820 in
